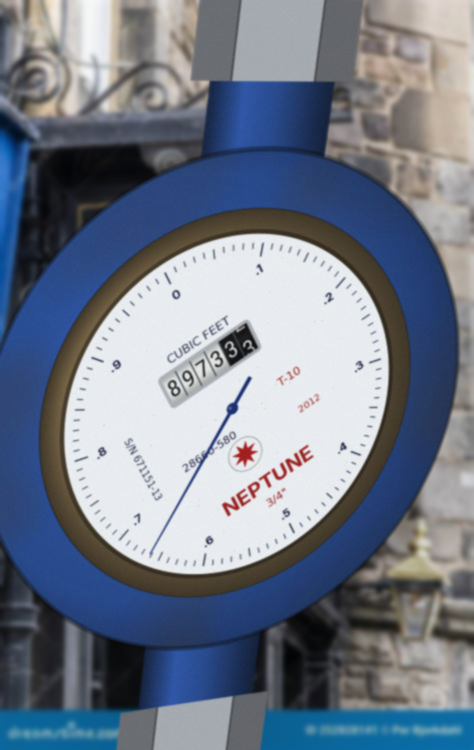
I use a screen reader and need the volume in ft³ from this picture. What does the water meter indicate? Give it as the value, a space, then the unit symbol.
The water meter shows 897332.66 ft³
